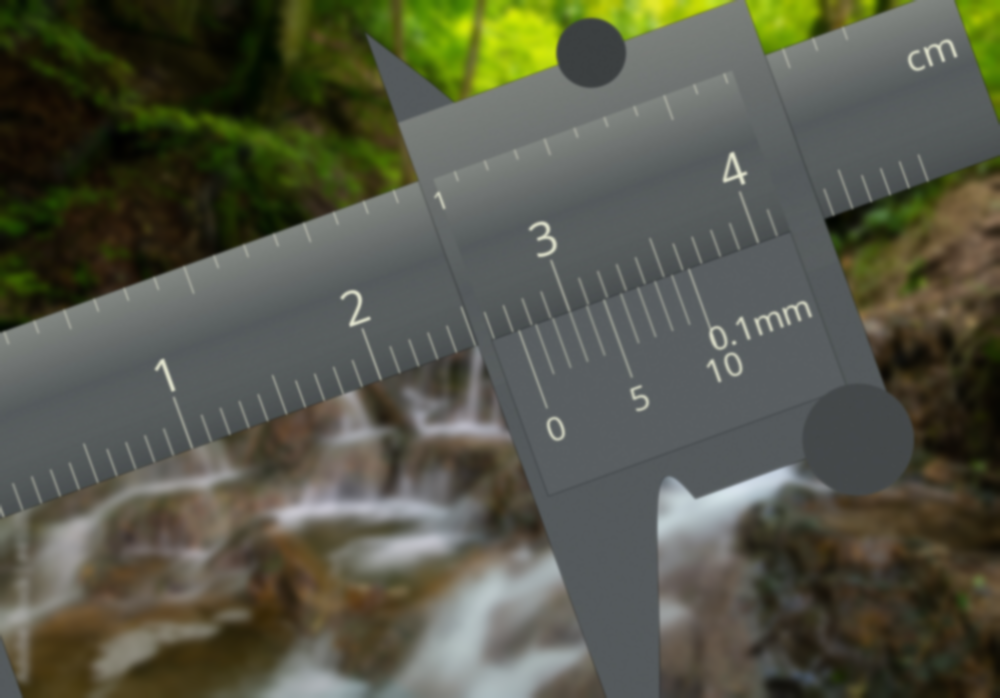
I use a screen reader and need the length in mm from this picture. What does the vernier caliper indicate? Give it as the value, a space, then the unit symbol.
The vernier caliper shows 27.3 mm
